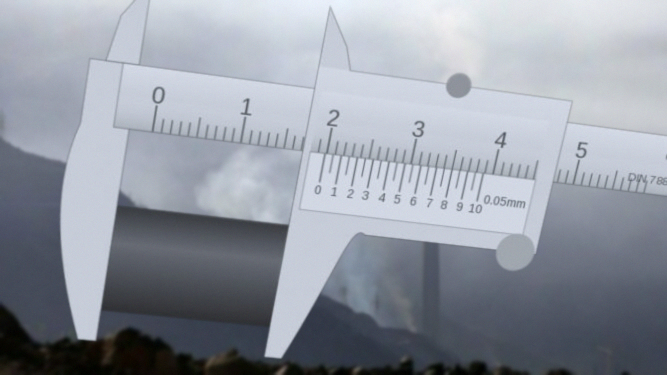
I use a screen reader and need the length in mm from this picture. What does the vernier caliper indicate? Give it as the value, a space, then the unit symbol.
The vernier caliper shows 19.8 mm
